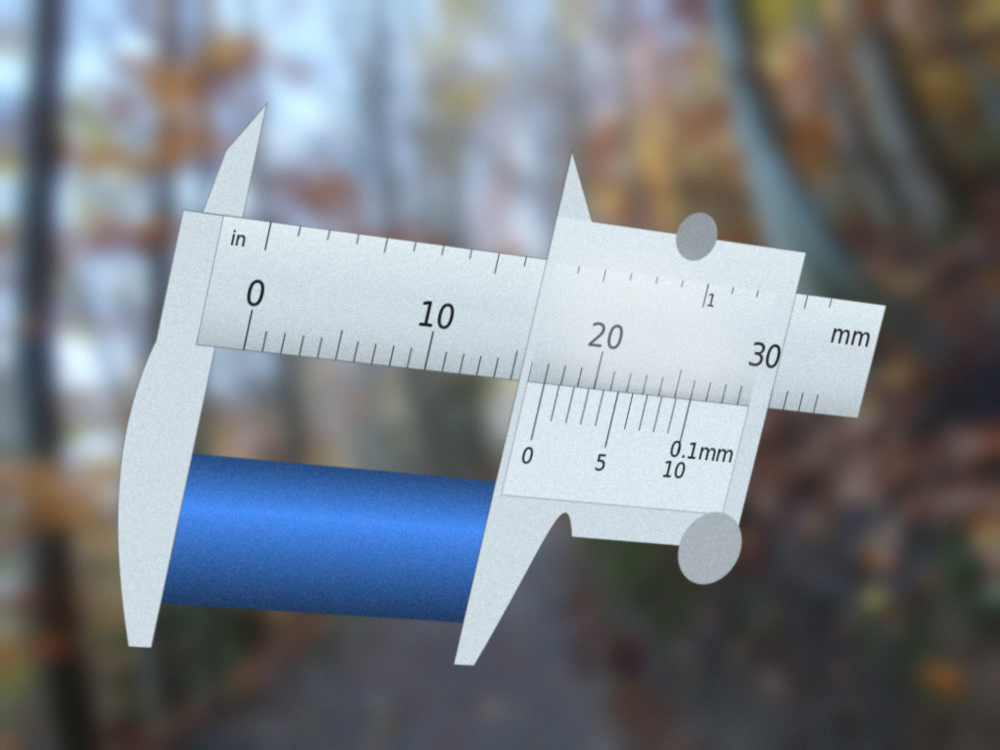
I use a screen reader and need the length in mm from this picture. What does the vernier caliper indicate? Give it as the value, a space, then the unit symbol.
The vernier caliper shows 17.0 mm
